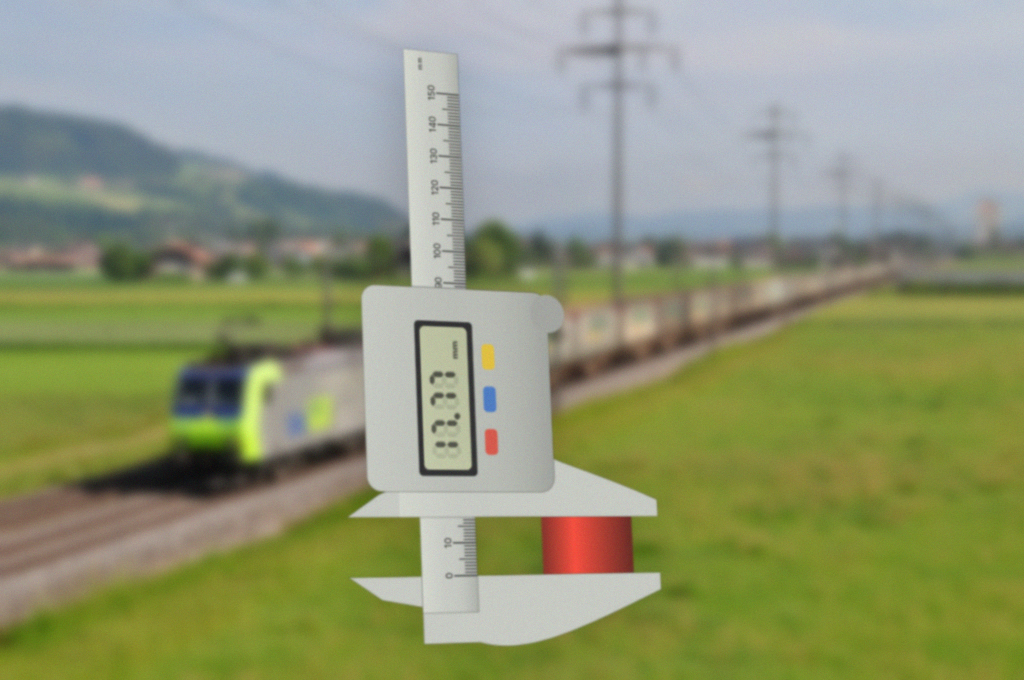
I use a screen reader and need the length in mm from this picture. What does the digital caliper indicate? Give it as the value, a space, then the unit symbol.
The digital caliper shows 17.77 mm
